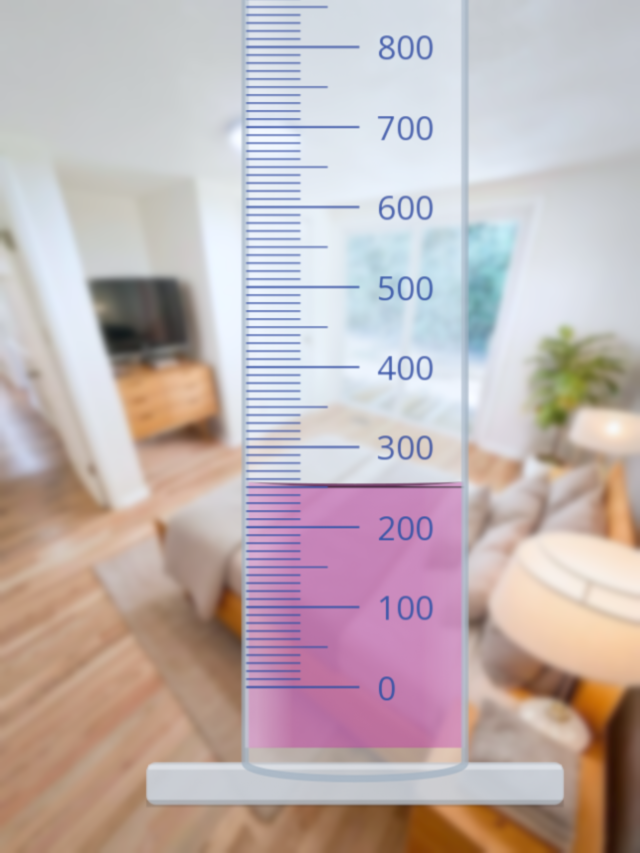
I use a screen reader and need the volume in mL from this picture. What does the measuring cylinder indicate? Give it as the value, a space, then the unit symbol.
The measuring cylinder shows 250 mL
